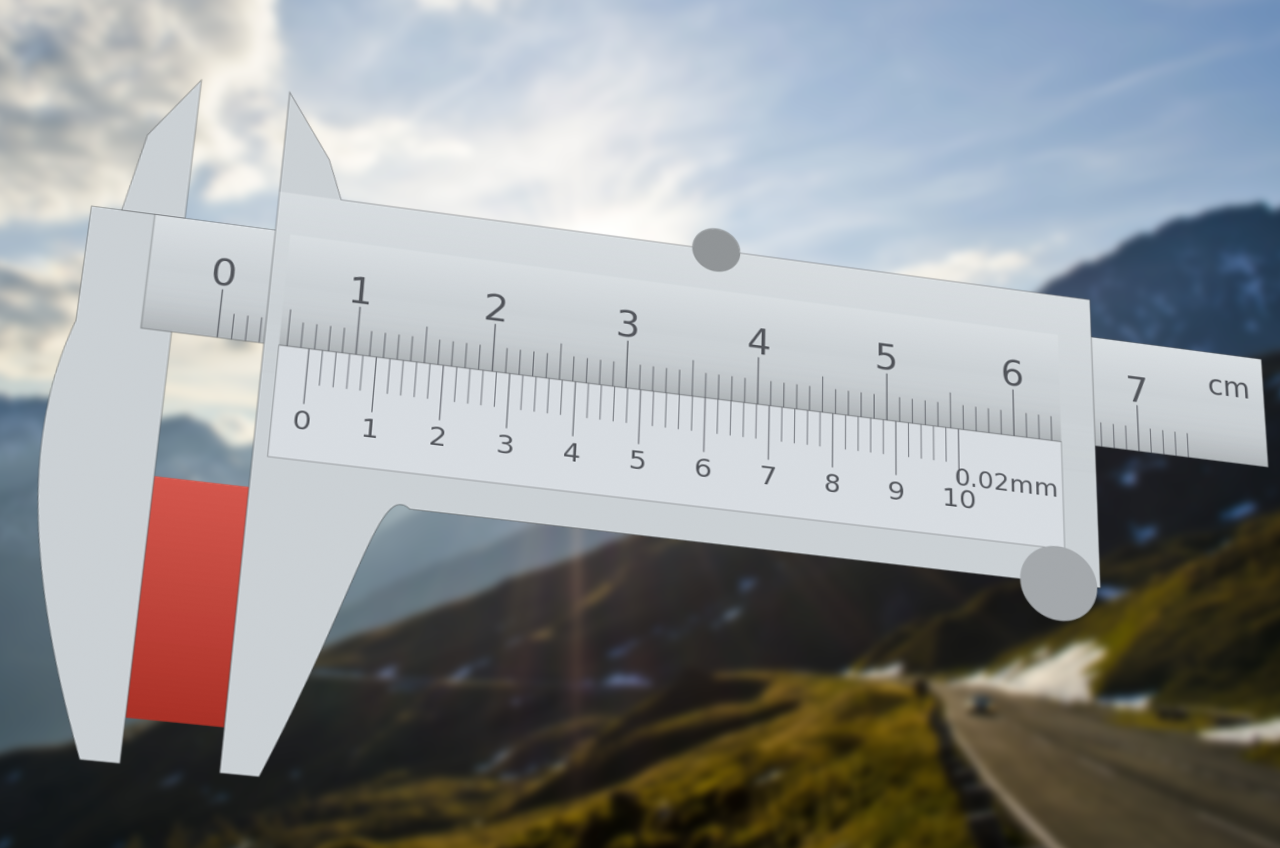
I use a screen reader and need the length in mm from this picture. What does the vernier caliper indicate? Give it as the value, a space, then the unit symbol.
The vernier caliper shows 6.6 mm
